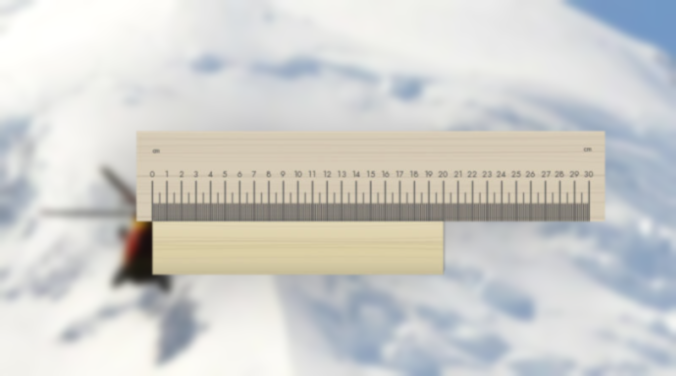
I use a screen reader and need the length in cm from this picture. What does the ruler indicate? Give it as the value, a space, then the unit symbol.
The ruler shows 20 cm
